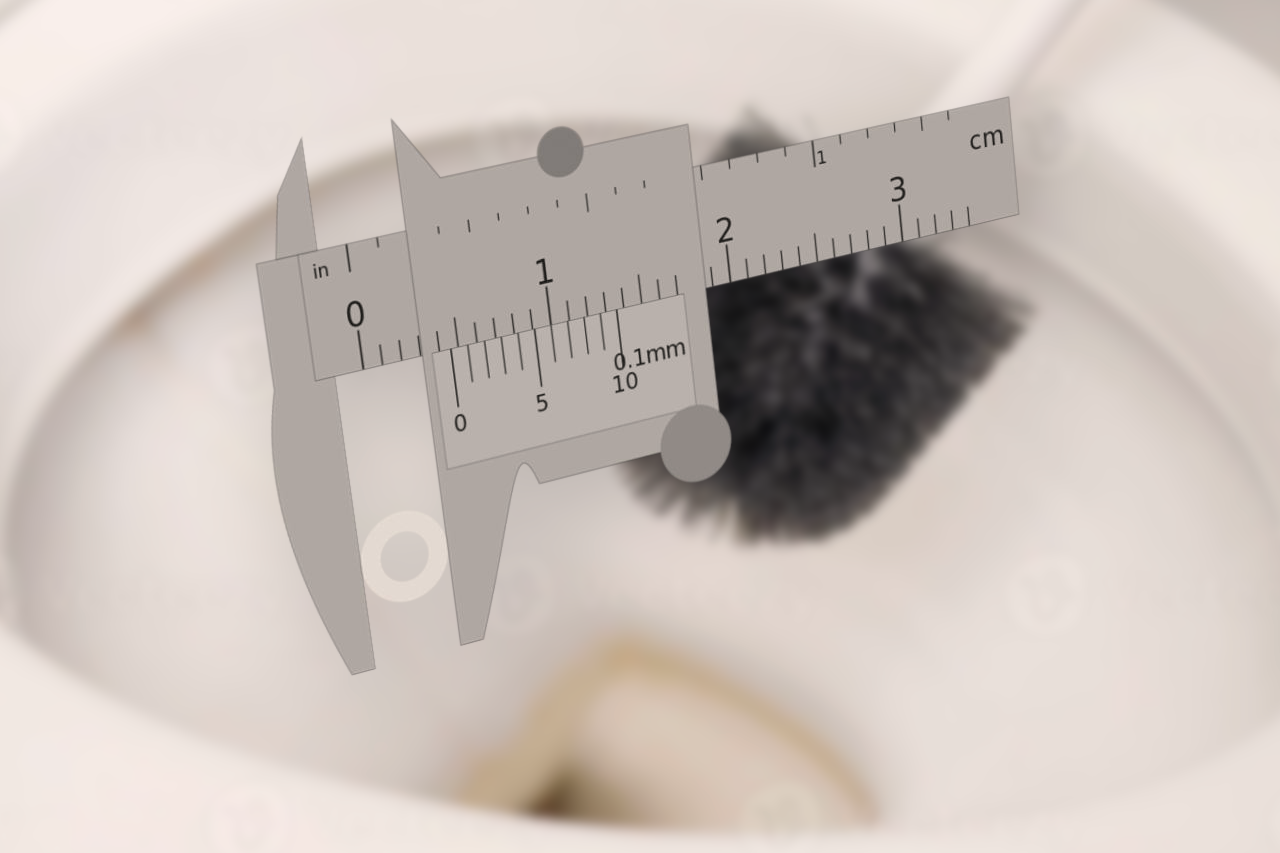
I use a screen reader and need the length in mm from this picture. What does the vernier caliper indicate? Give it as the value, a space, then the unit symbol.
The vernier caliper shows 4.6 mm
